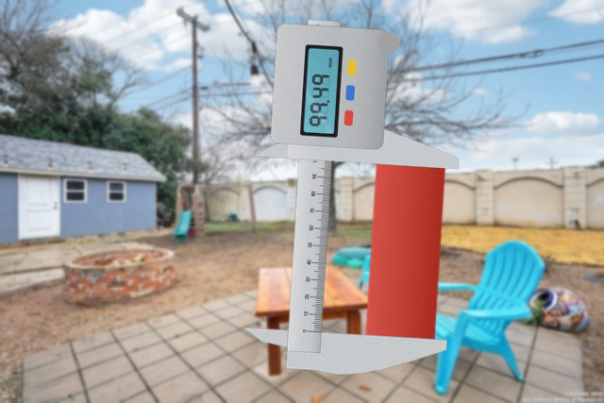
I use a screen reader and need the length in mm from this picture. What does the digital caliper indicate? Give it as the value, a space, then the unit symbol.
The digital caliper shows 99.49 mm
